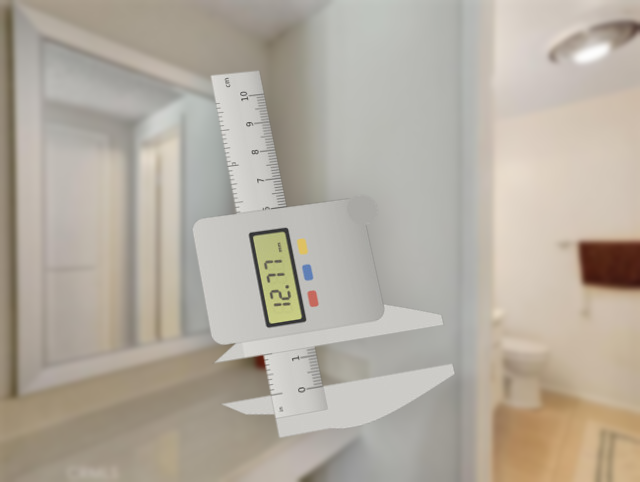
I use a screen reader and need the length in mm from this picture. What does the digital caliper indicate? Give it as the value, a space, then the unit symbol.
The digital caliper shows 12.77 mm
